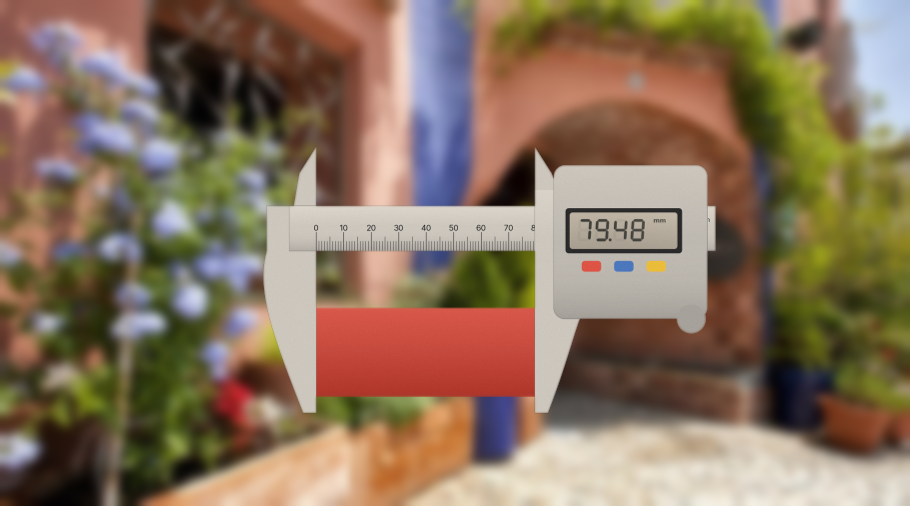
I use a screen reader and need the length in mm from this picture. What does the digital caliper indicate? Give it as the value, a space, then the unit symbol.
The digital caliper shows 79.48 mm
